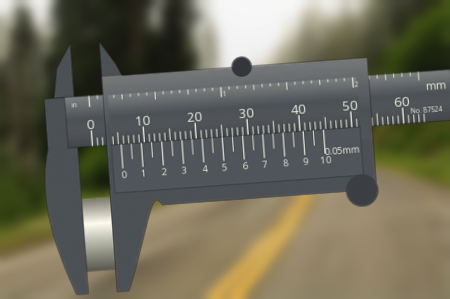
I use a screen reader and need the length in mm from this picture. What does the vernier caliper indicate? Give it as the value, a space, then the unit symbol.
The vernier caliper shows 5.5 mm
